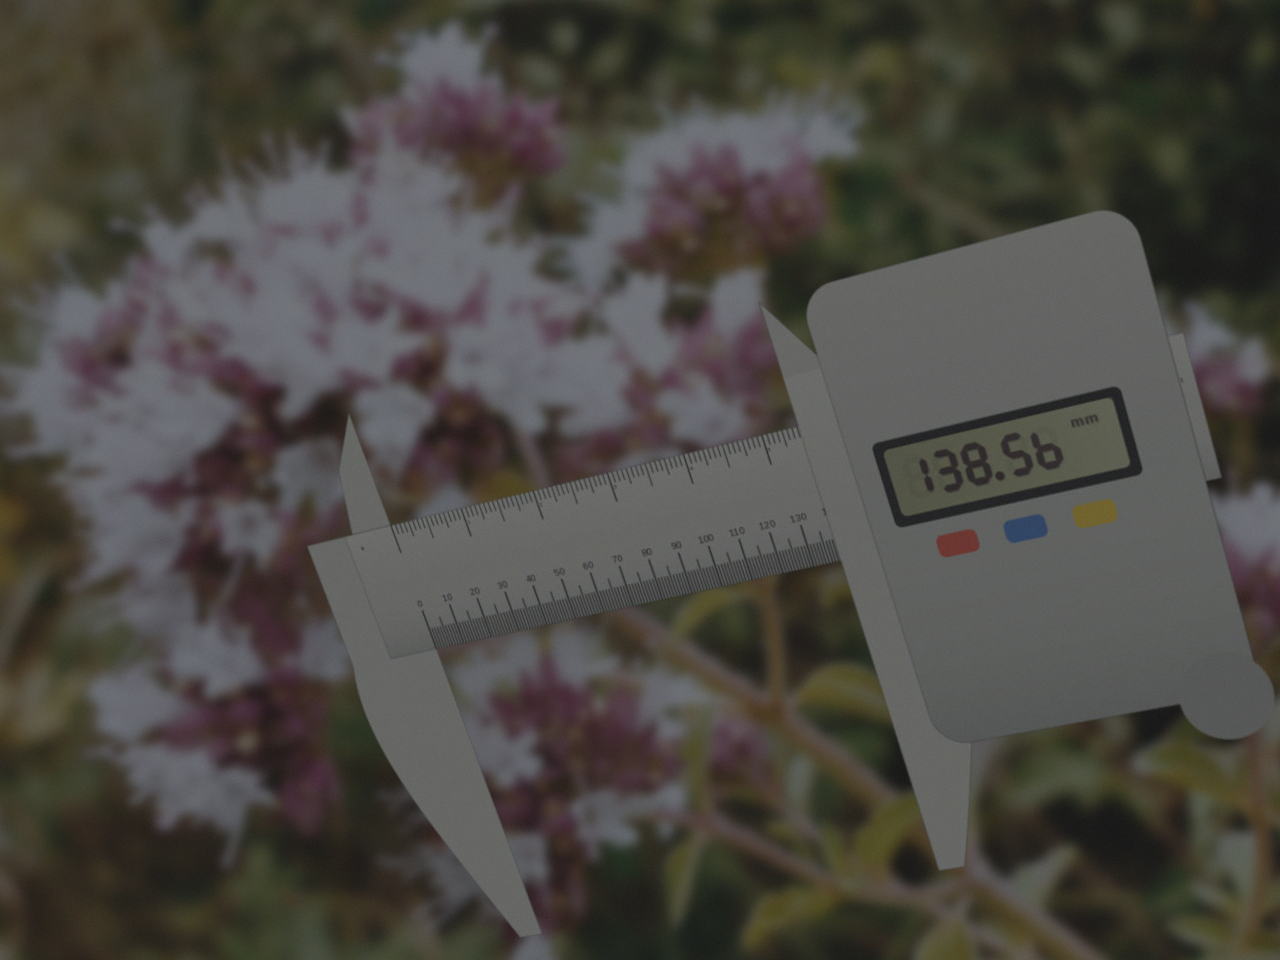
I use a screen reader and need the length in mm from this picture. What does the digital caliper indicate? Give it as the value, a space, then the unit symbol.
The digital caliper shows 138.56 mm
